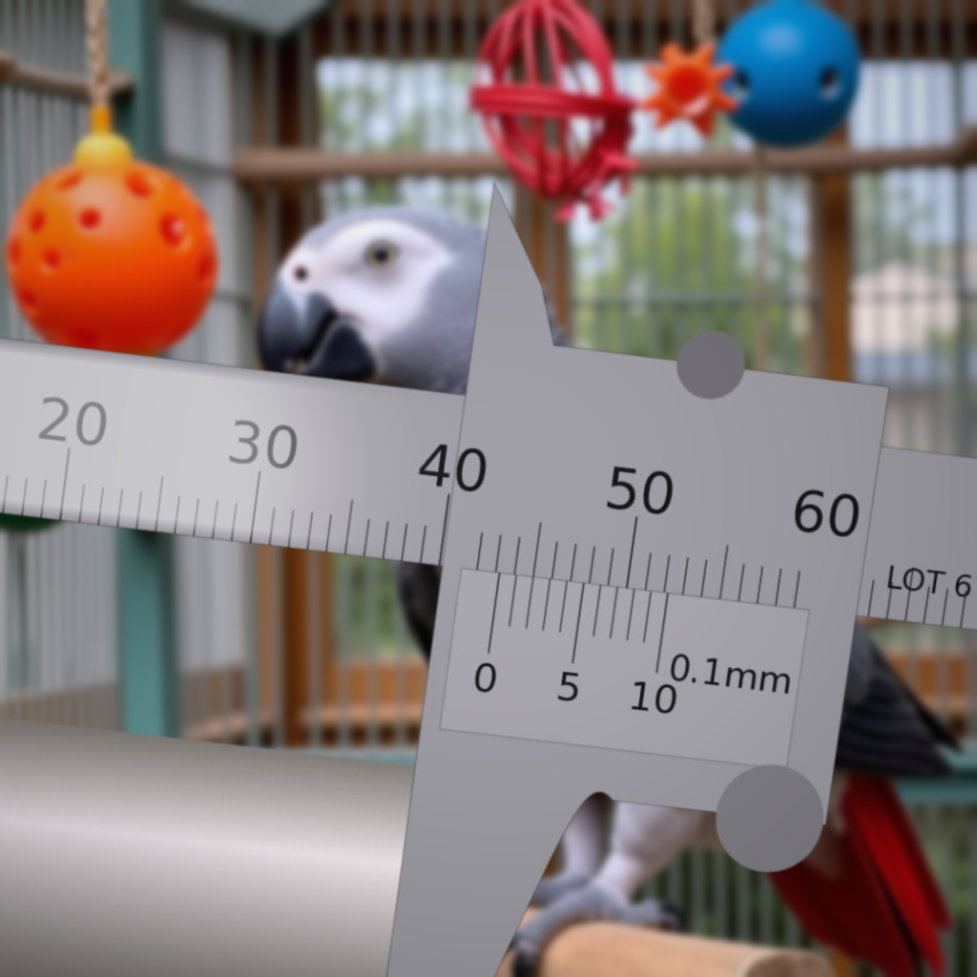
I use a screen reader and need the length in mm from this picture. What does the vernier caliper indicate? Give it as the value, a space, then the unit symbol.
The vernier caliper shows 43.2 mm
